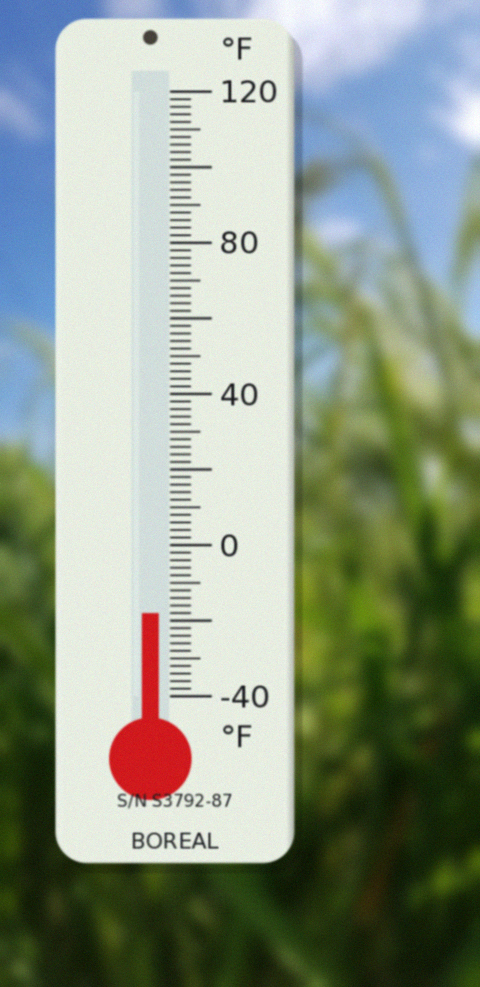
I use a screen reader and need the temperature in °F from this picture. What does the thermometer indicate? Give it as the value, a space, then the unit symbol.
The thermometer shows -18 °F
